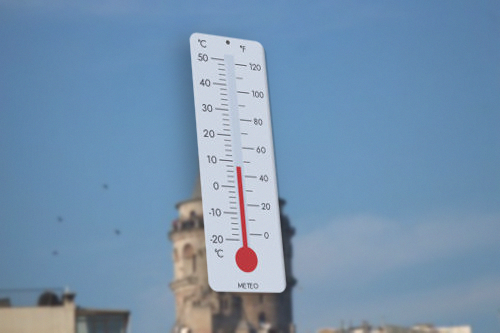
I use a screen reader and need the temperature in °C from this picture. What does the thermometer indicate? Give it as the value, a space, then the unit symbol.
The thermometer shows 8 °C
